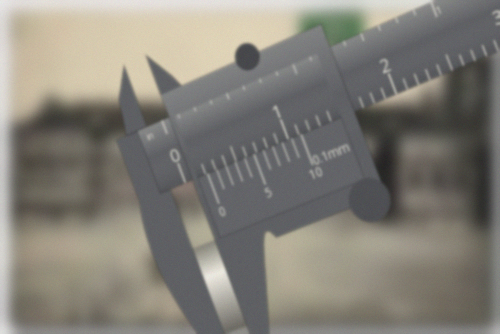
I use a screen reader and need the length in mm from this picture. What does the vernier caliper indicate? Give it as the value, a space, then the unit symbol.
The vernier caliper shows 2.2 mm
